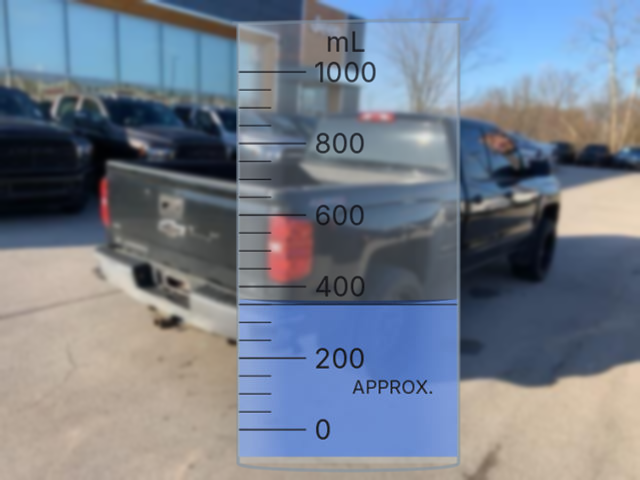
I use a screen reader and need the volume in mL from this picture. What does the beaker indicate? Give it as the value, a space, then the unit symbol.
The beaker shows 350 mL
